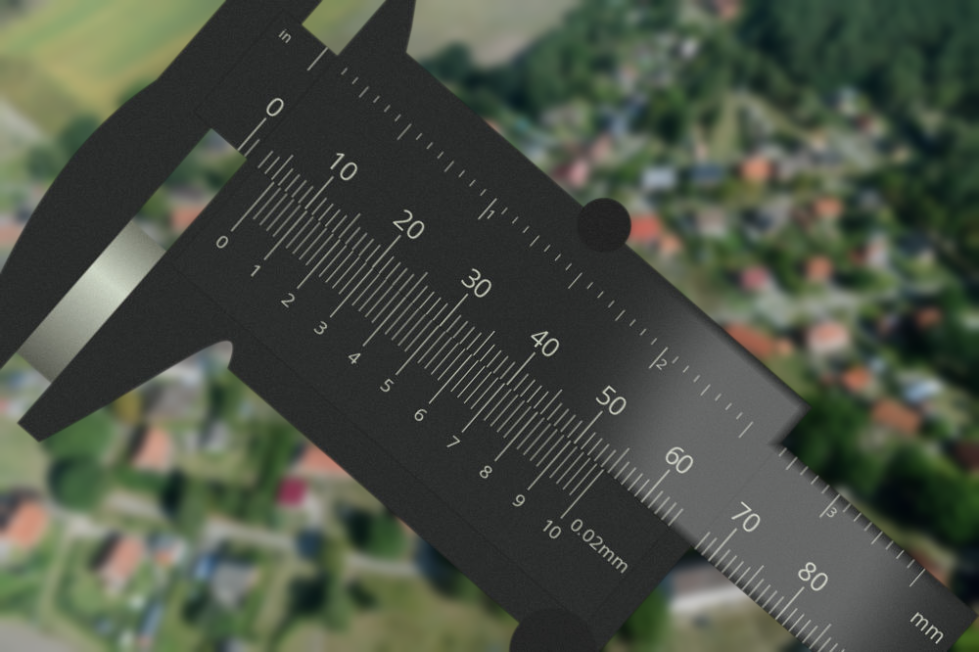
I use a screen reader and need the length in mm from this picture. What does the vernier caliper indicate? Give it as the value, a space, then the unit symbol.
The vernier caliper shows 5.4 mm
